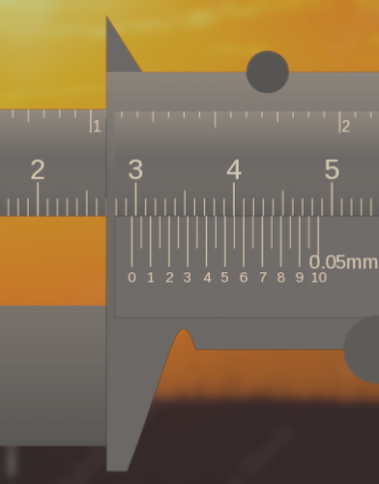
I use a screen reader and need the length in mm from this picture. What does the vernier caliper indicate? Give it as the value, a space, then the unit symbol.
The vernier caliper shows 29.6 mm
